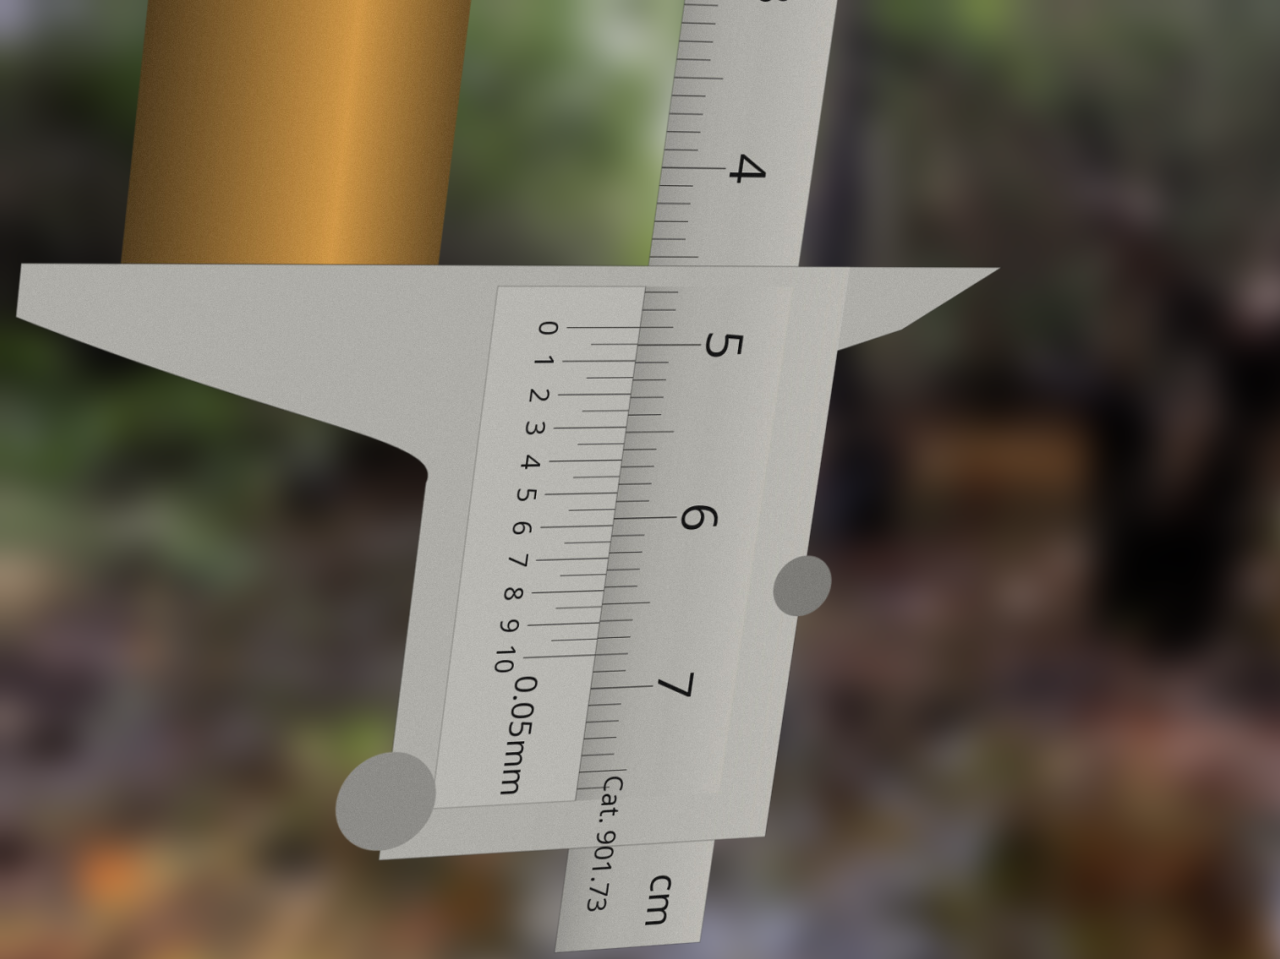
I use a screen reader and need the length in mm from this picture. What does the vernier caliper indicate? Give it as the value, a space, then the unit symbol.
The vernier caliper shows 49.0 mm
